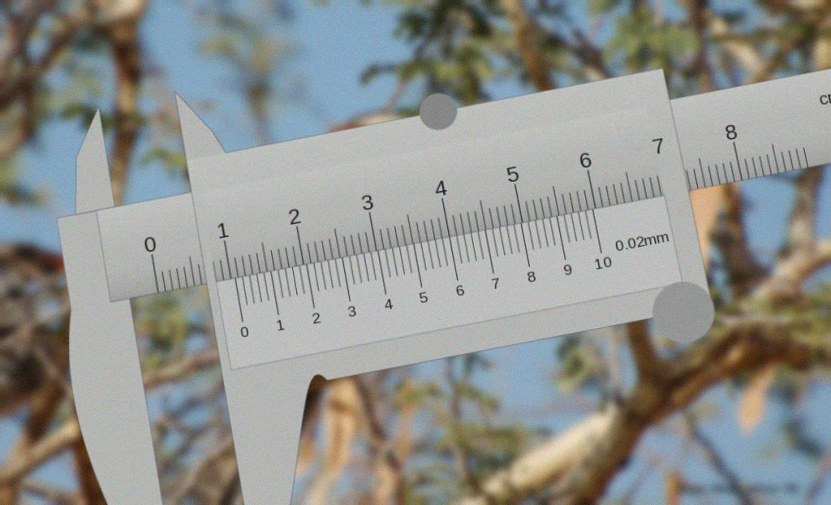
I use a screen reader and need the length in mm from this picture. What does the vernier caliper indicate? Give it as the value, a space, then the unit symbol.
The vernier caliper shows 10.6 mm
